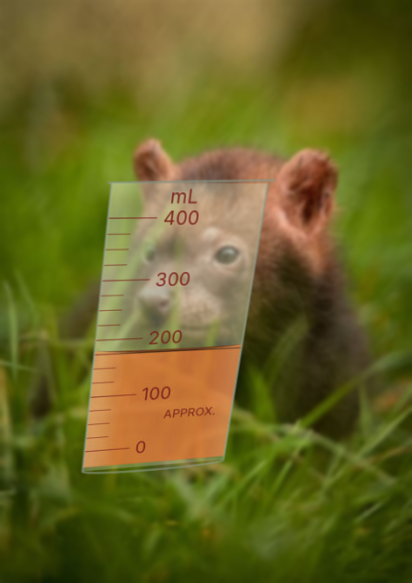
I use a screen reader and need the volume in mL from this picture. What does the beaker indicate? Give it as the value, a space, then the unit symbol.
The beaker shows 175 mL
